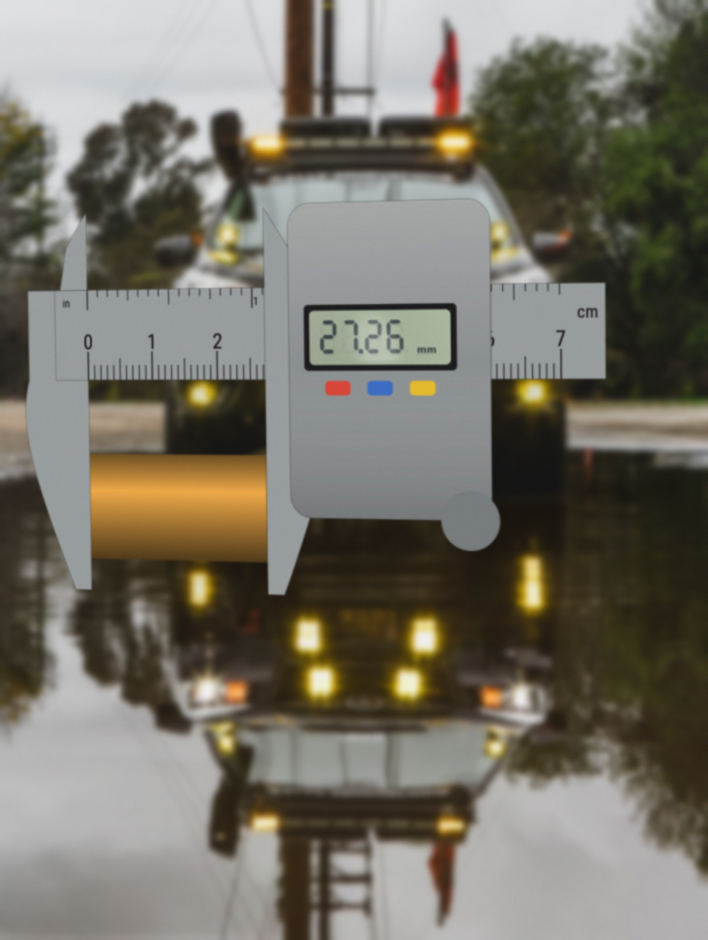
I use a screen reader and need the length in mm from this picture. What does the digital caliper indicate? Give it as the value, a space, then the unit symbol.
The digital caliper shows 27.26 mm
